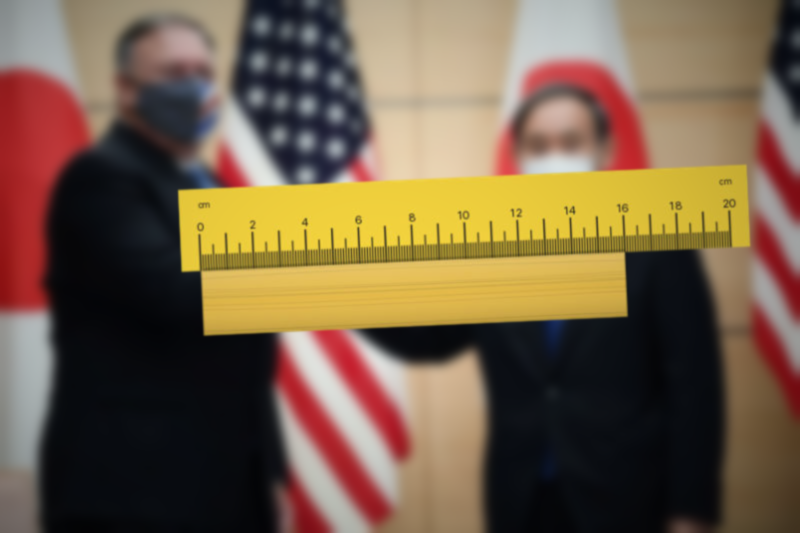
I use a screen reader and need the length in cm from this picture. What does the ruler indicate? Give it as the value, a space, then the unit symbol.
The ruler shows 16 cm
